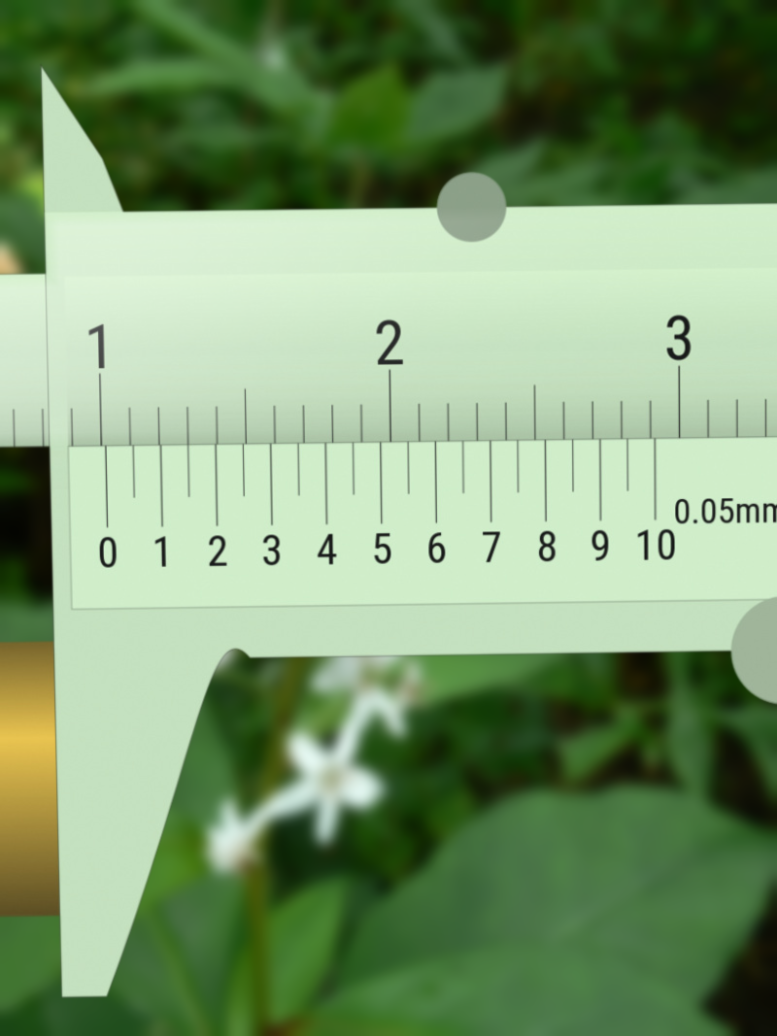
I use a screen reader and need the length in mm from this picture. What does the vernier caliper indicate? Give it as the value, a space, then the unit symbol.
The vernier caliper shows 10.15 mm
